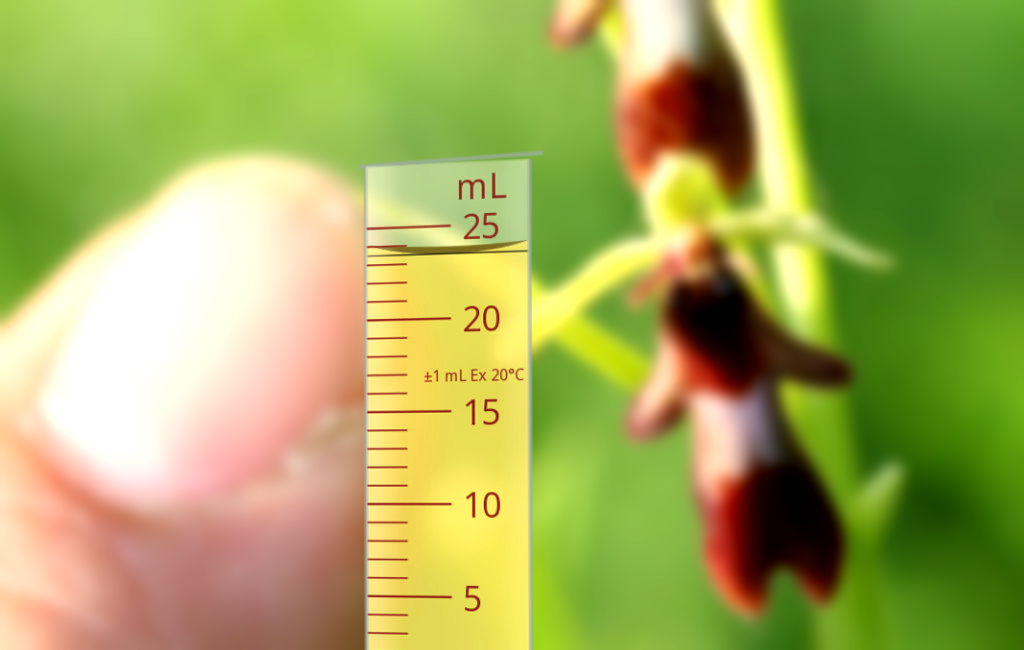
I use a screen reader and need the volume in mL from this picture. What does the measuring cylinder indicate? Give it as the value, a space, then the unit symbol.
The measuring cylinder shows 23.5 mL
